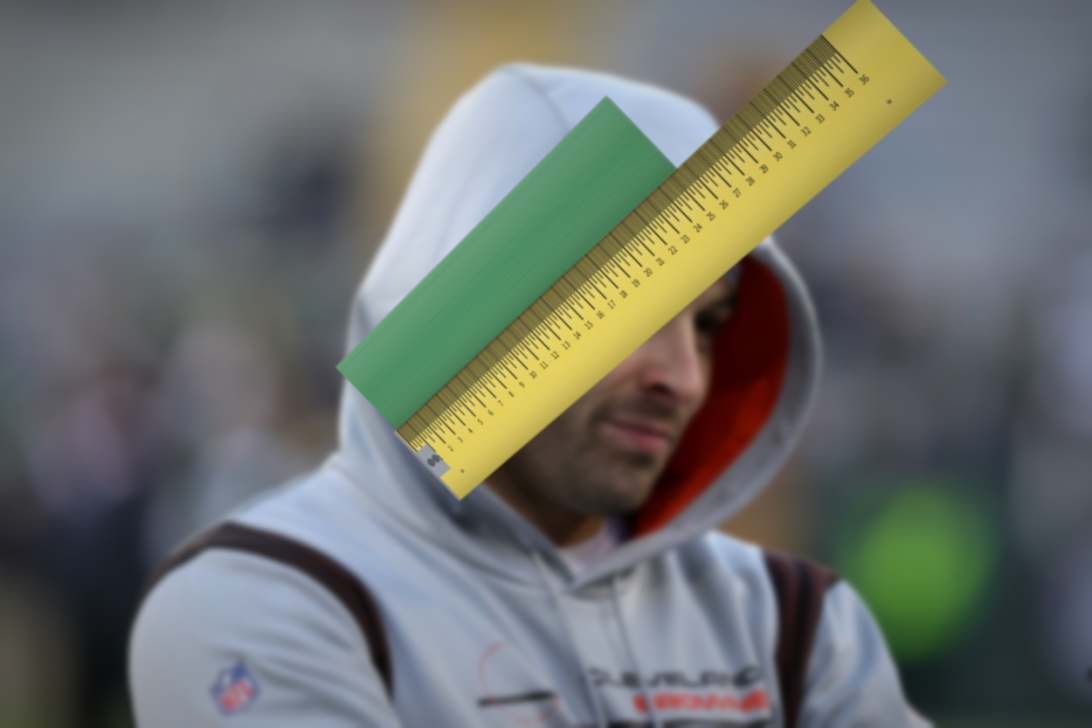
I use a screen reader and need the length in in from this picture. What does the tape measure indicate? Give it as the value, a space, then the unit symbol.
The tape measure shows 25.5 in
